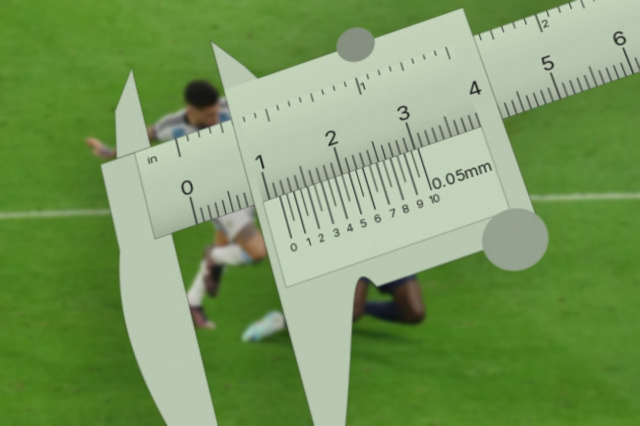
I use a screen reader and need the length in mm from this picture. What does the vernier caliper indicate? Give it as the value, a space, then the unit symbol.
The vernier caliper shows 11.4 mm
